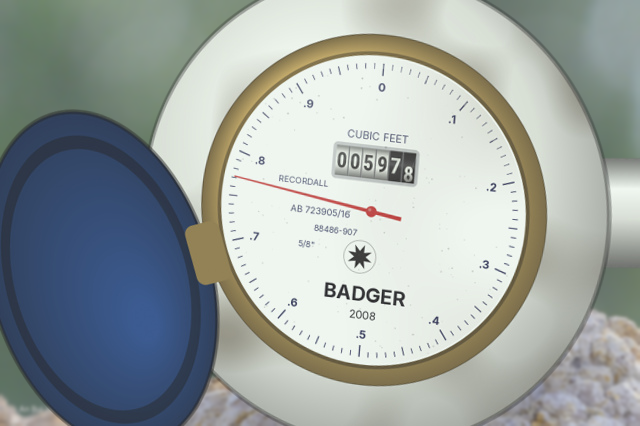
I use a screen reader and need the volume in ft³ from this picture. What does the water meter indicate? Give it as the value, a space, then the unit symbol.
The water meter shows 5977.77 ft³
